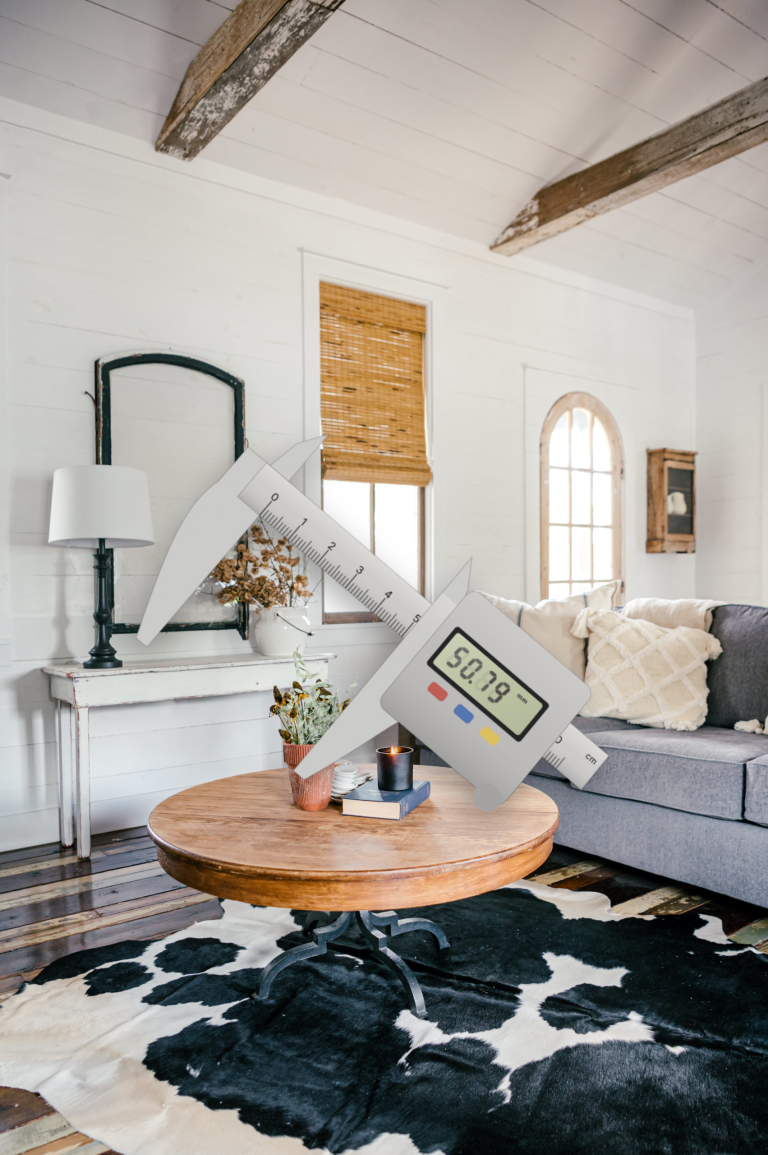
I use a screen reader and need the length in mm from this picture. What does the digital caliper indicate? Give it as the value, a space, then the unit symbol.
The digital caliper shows 50.79 mm
